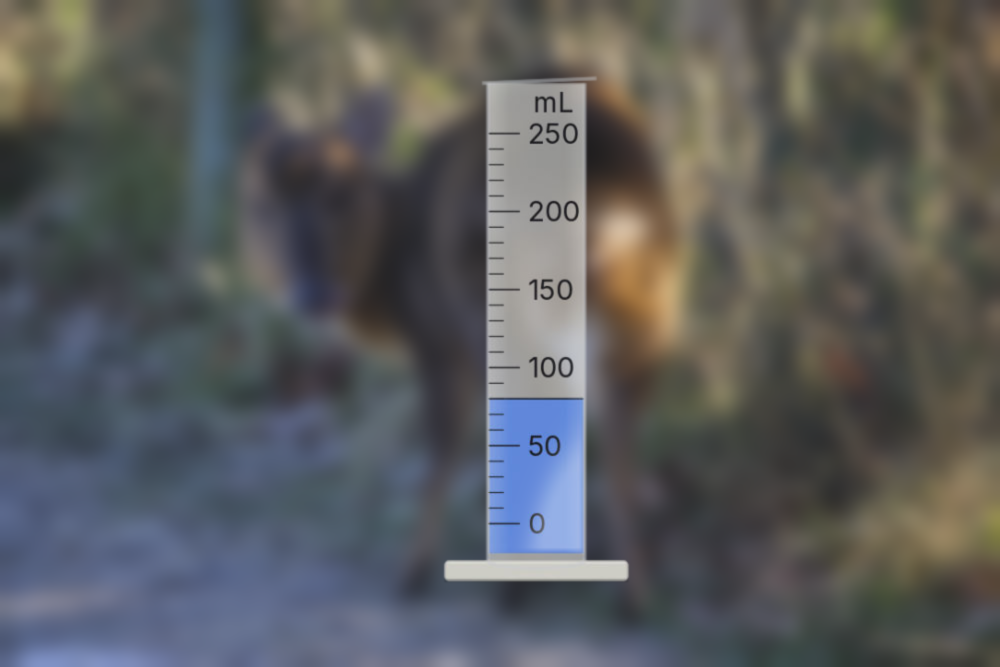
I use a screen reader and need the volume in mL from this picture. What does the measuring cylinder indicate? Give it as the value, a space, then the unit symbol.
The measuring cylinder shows 80 mL
